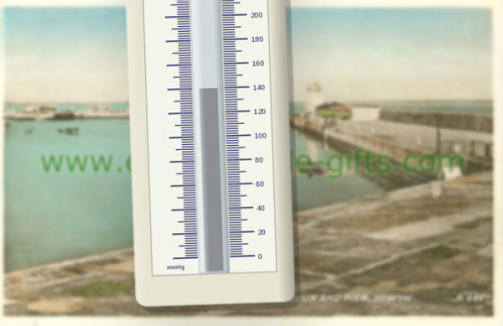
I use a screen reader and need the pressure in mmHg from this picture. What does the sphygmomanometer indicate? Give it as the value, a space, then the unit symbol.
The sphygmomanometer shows 140 mmHg
